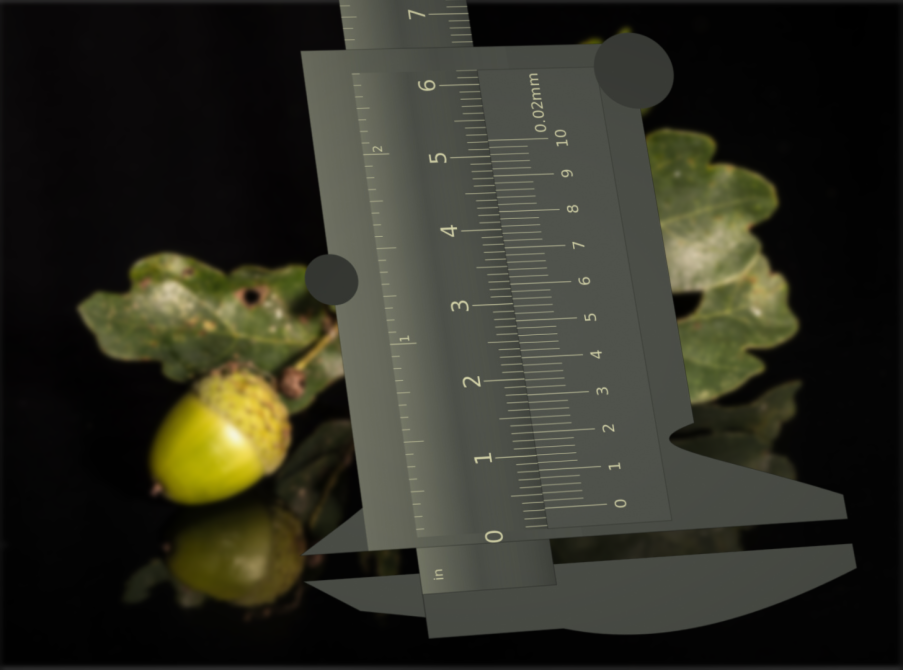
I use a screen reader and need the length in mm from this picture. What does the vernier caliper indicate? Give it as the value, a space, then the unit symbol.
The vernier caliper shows 3.2 mm
